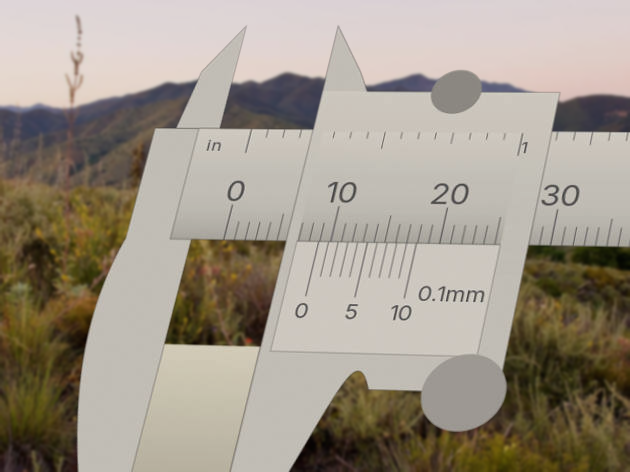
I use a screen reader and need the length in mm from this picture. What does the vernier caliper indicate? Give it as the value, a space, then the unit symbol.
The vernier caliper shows 8.9 mm
